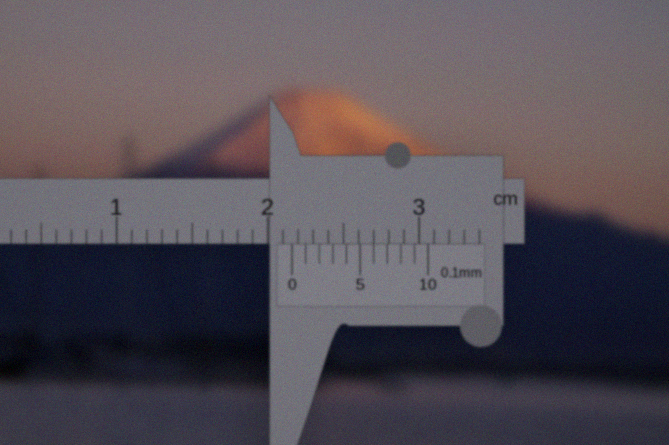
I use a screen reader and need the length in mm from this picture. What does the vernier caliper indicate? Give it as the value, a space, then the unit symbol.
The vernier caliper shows 21.6 mm
